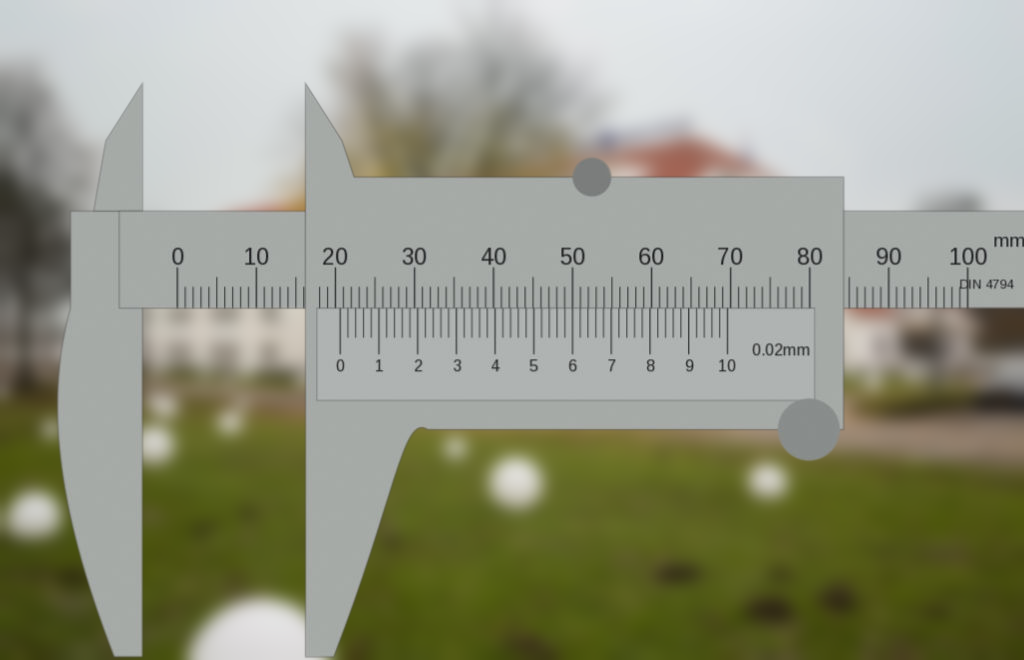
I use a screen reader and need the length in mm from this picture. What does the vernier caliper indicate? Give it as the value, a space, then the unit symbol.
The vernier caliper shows 20.6 mm
